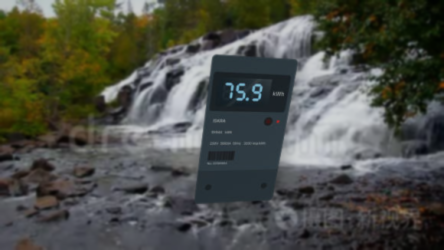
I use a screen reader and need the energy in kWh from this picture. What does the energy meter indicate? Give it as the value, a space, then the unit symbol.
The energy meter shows 75.9 kWh
